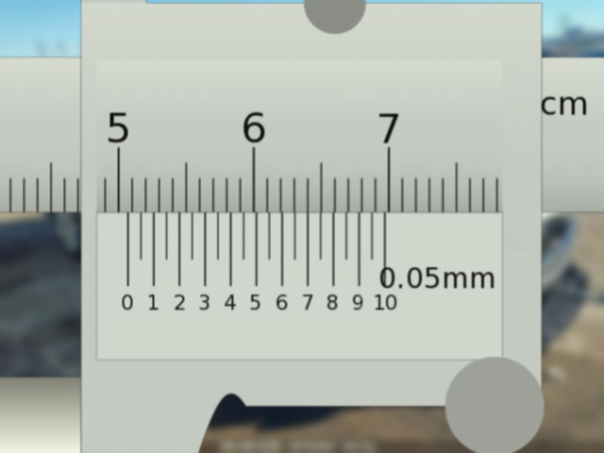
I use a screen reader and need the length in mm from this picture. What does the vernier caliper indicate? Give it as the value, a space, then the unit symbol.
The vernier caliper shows 50.7 mm
